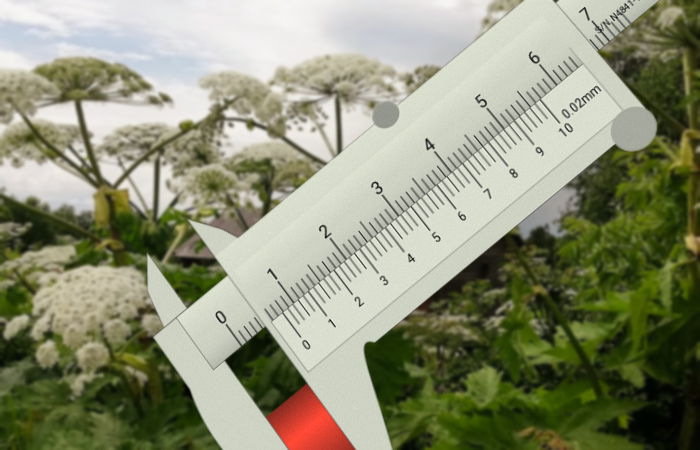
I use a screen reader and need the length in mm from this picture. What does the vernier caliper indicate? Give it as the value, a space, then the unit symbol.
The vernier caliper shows 7.8 mm
